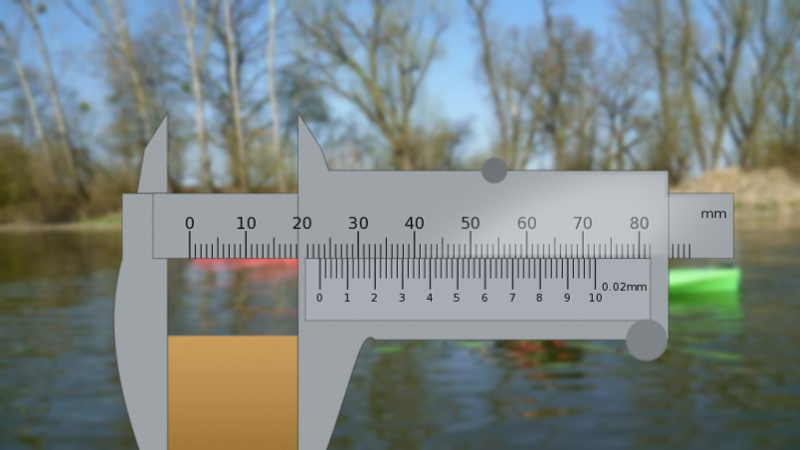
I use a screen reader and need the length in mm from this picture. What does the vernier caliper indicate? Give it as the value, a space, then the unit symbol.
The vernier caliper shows 23.2 mm
